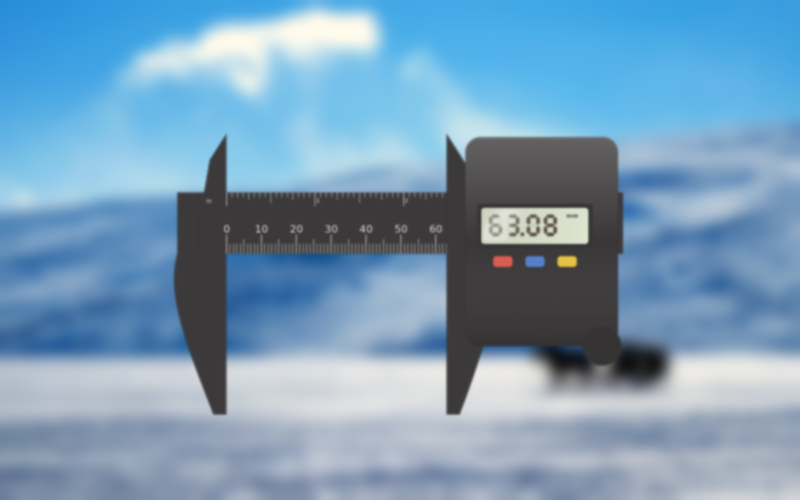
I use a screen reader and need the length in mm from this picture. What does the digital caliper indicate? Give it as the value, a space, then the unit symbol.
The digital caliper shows 63.08 mm
